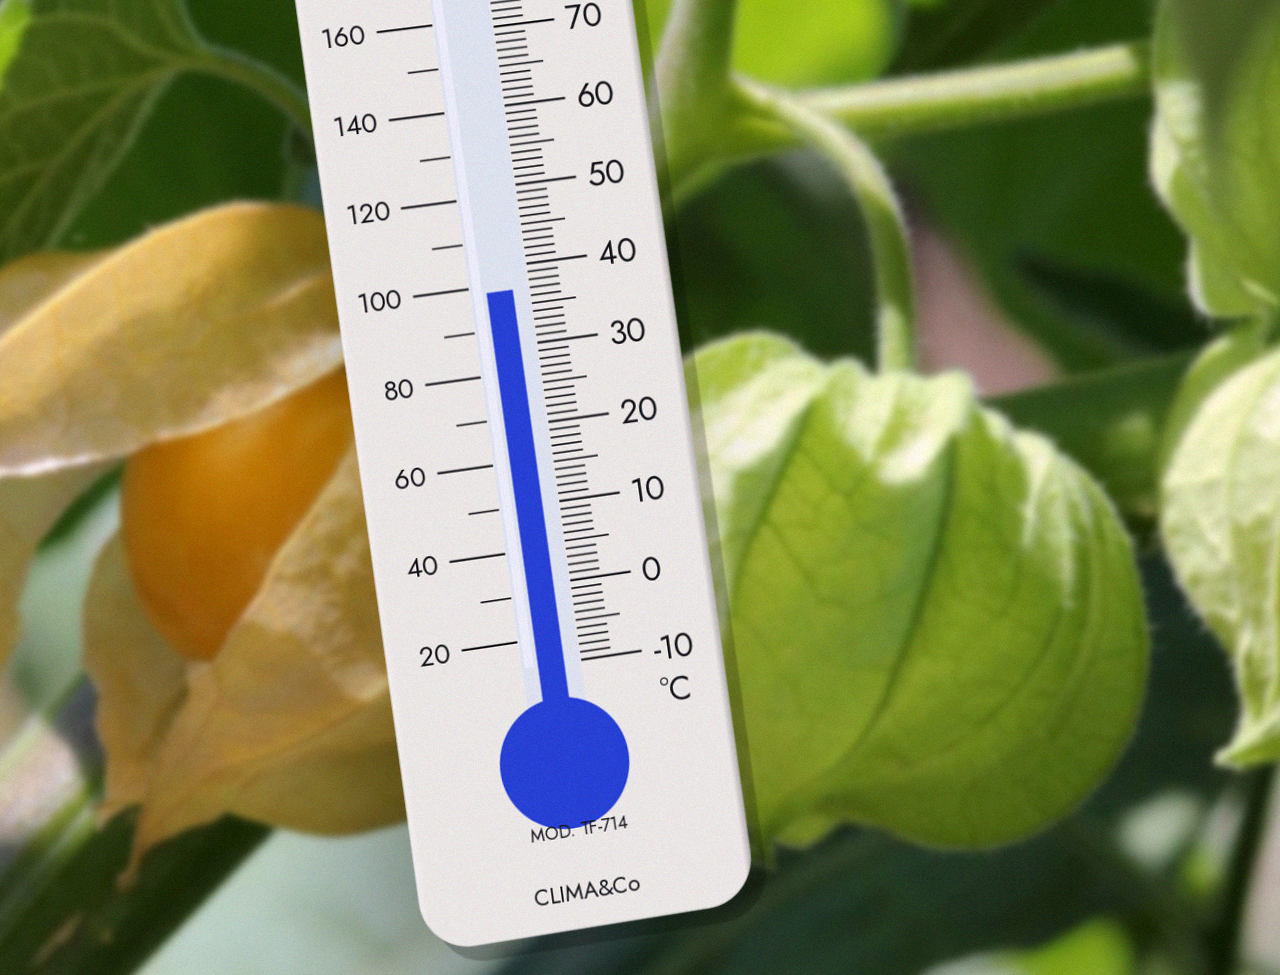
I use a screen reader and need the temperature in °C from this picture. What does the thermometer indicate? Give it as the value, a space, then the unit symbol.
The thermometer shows 37 °C
